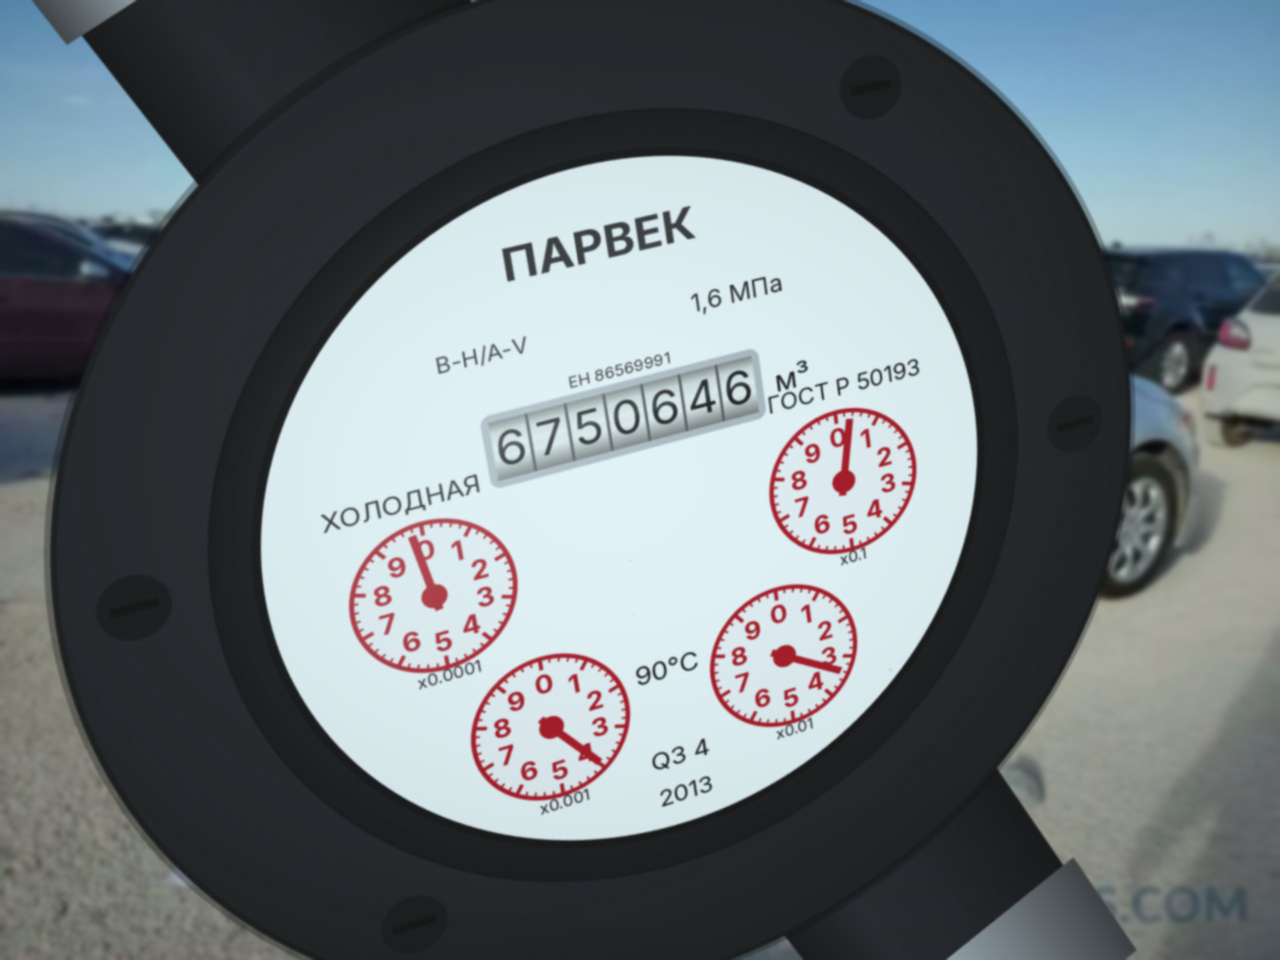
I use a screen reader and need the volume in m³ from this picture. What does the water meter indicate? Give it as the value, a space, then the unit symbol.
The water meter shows 6750646.0339 m³
